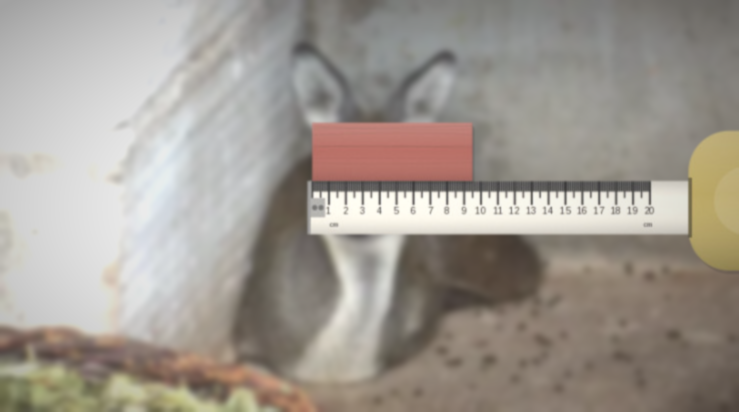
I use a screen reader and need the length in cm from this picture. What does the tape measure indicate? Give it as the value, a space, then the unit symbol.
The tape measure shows 9.5 cm
